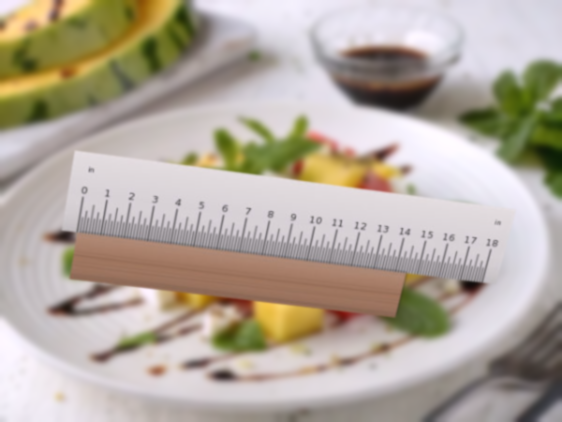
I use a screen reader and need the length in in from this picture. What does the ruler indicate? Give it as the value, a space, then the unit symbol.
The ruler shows 14.5 in
